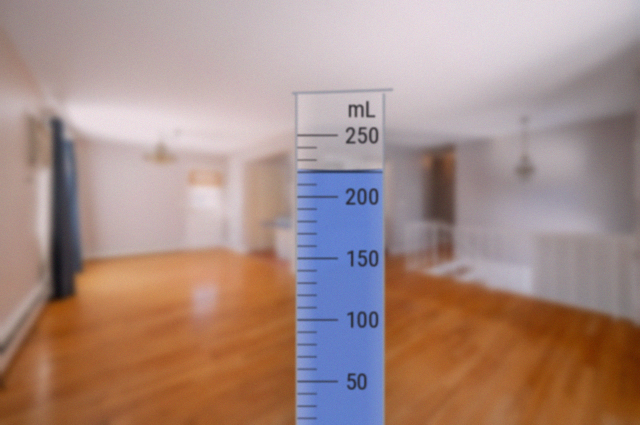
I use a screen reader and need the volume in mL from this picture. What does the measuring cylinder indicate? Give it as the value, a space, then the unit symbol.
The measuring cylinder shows 220 mL
